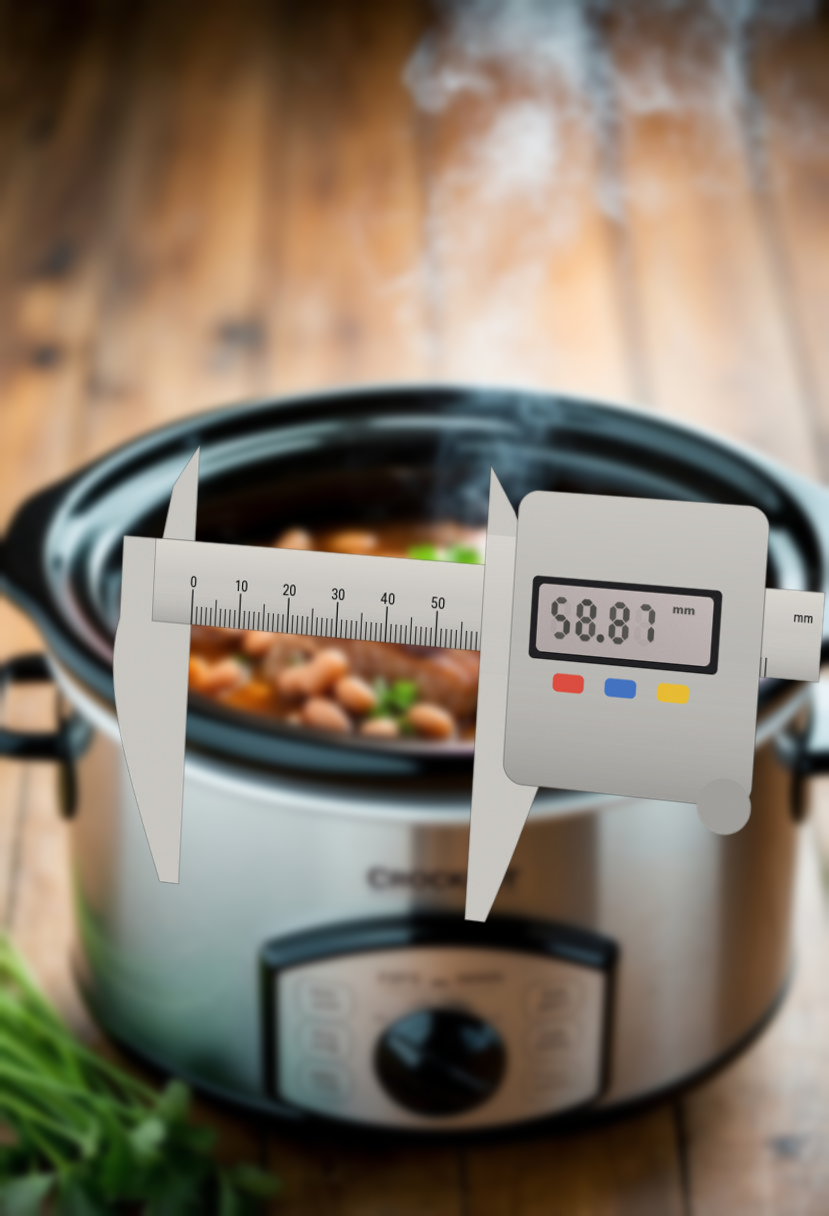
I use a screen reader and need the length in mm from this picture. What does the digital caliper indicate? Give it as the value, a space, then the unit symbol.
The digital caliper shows 58.87 mm
